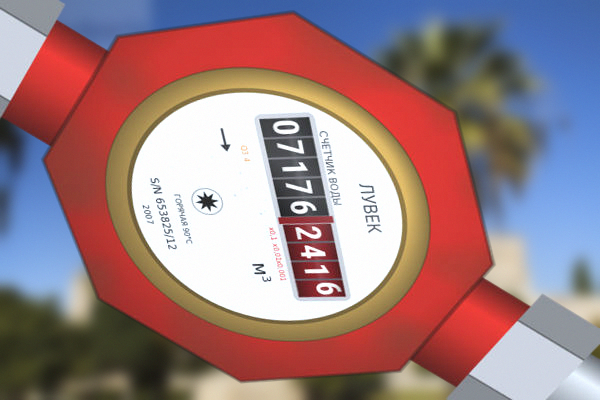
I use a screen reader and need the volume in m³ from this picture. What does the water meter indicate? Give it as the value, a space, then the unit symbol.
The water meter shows 7176.2416 m³
